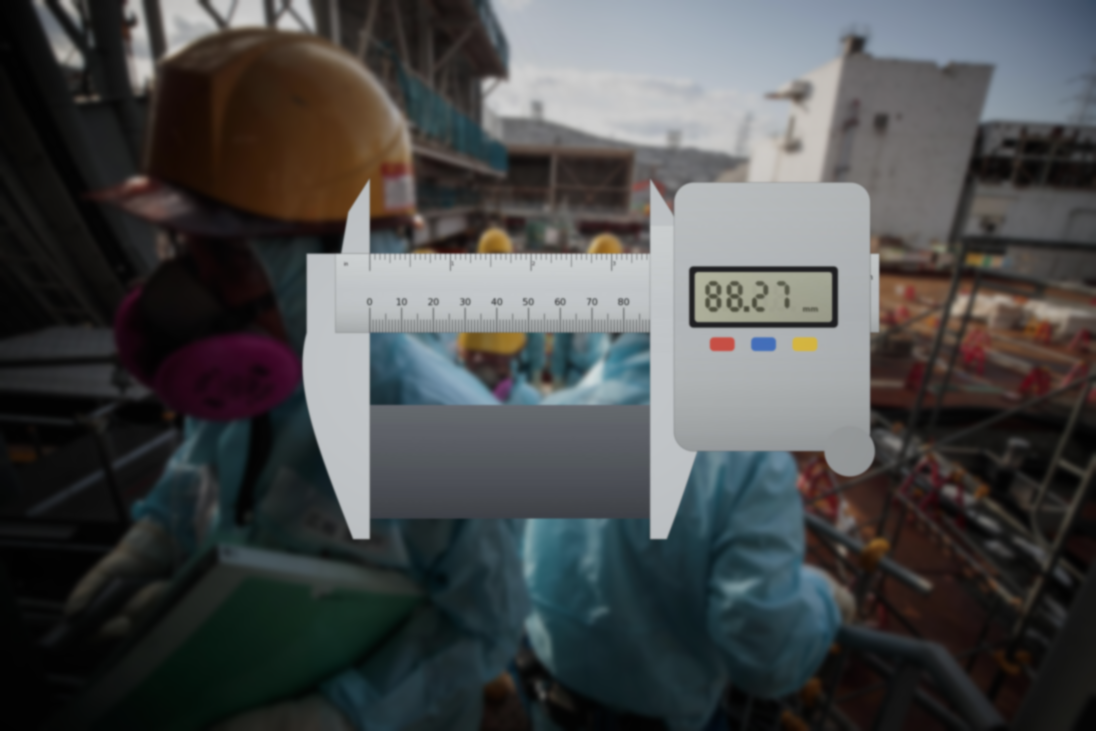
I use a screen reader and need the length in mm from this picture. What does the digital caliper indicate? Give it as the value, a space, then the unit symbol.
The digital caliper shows 88.27 mm
